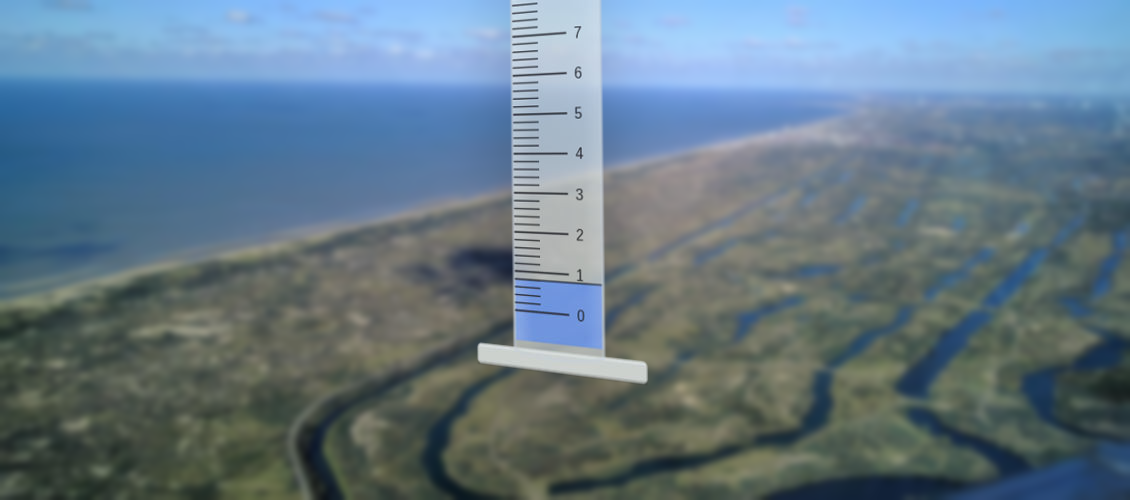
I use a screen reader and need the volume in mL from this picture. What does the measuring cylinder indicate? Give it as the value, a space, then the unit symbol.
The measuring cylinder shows 0.8 mL
